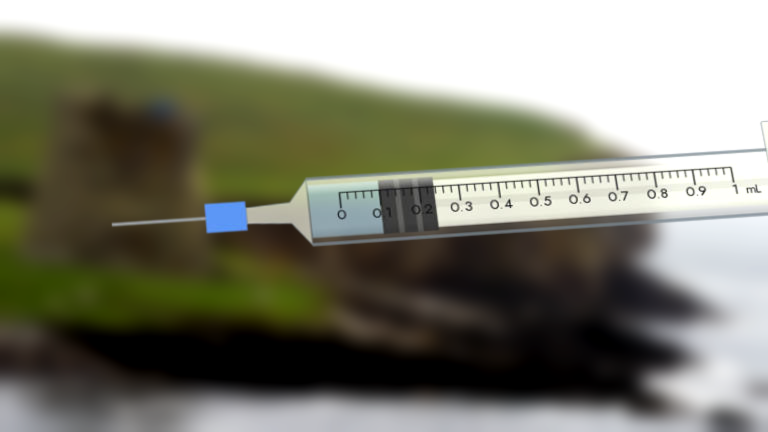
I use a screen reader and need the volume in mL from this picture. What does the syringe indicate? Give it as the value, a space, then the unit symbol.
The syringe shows 0.1 mL
